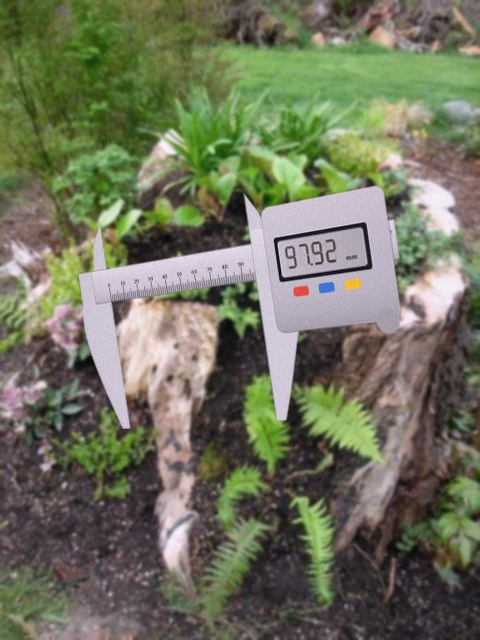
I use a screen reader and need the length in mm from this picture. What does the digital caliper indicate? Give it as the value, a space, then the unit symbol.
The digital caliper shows 97.92 mm
